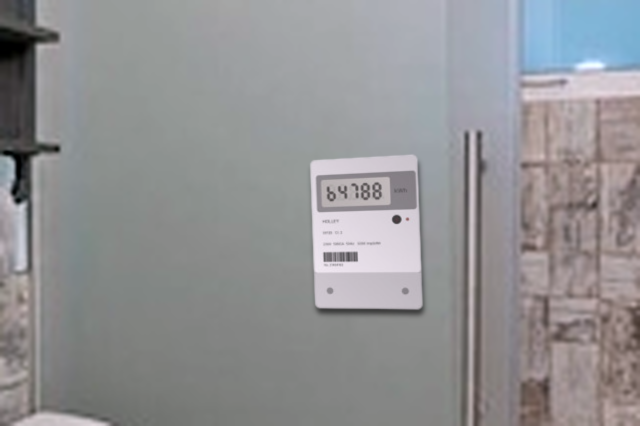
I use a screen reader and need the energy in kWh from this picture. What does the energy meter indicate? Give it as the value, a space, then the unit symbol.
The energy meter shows 64788 kWh
